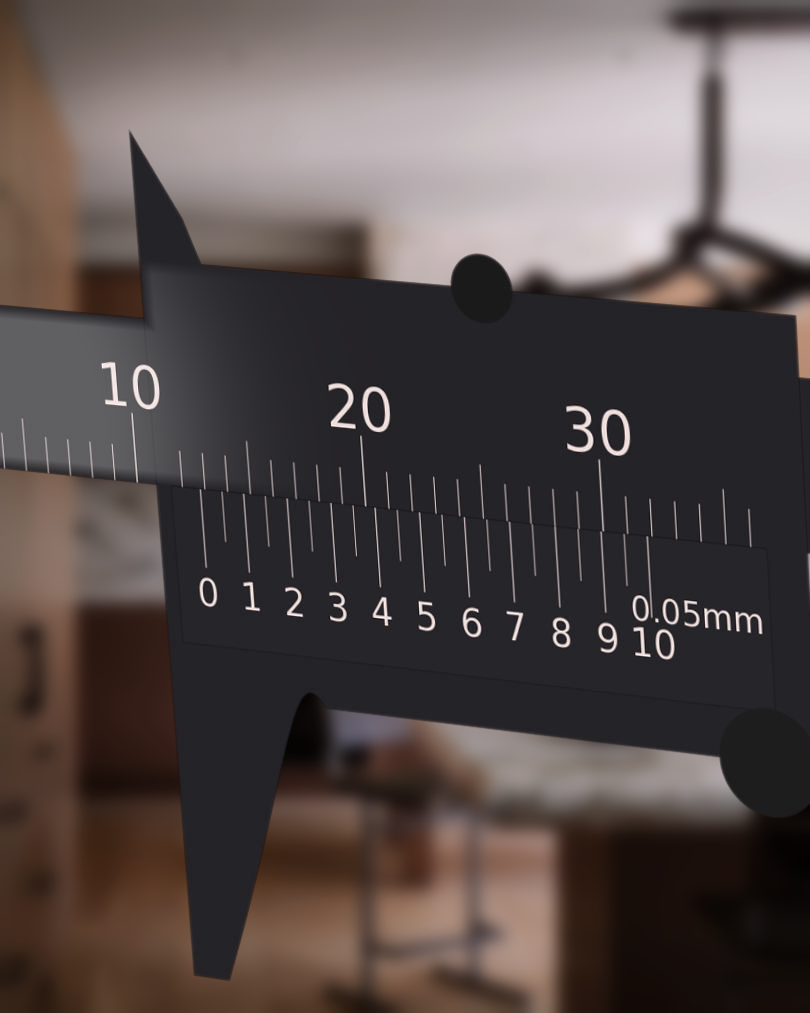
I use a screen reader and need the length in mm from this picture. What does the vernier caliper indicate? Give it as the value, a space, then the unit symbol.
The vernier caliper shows 12.80 mm
